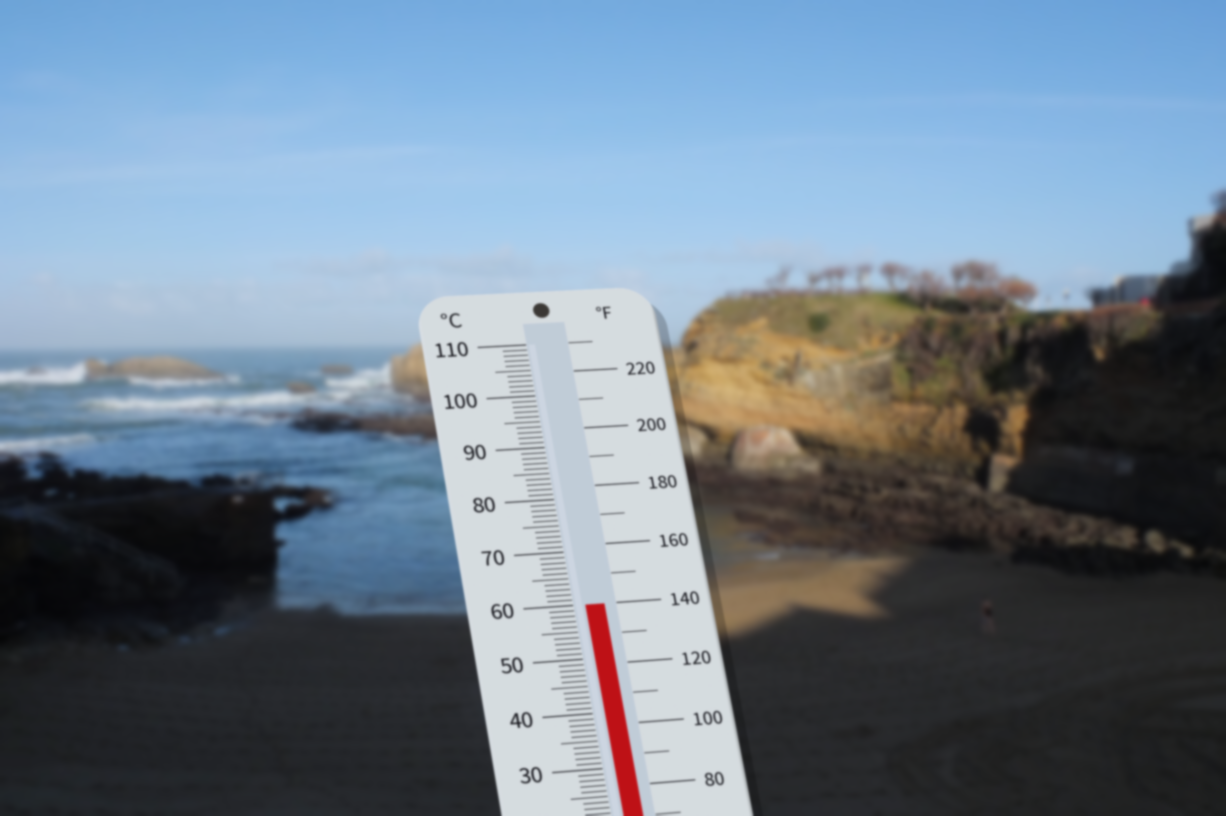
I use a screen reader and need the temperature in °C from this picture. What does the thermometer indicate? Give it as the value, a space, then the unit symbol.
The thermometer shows 60 °C
